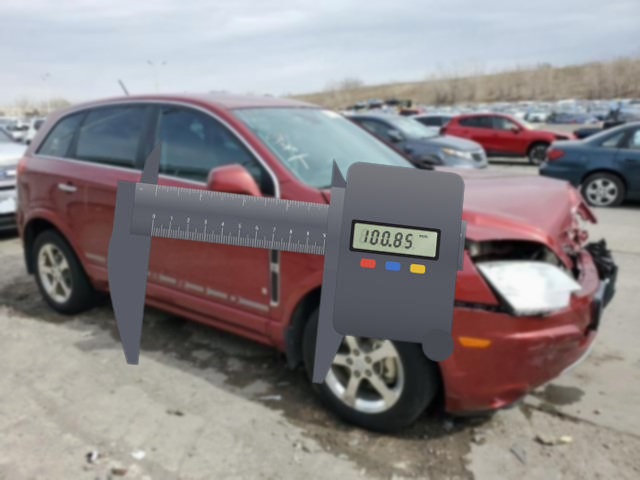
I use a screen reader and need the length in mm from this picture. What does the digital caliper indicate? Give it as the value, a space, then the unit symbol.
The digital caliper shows 100.85 mm
